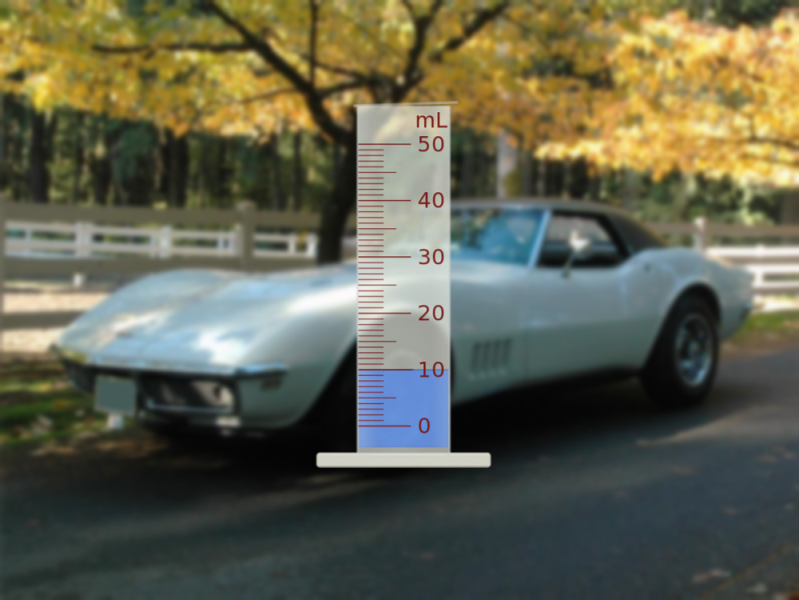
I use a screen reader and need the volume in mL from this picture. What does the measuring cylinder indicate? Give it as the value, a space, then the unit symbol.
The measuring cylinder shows 10 mL
